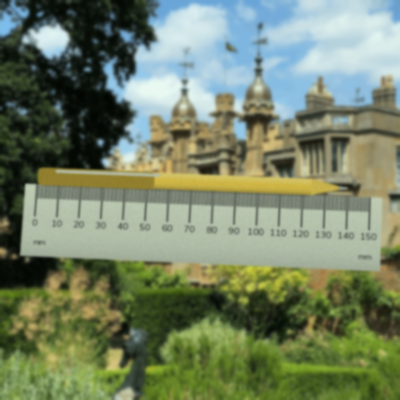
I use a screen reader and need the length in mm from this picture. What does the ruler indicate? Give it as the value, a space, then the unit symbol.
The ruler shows 140 mm
